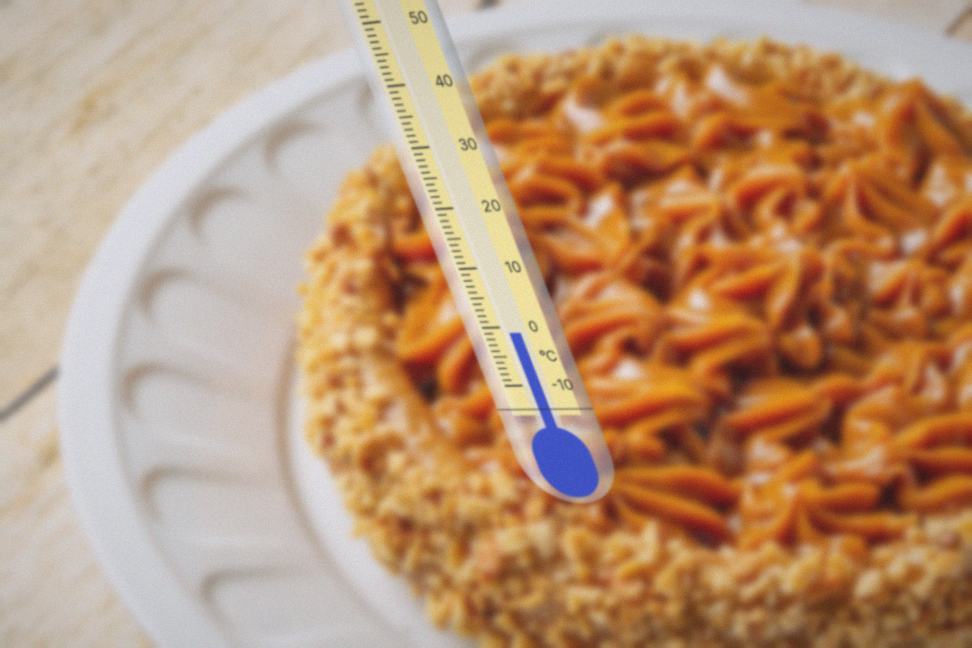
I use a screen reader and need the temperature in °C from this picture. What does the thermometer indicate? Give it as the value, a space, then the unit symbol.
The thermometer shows -1 °C
